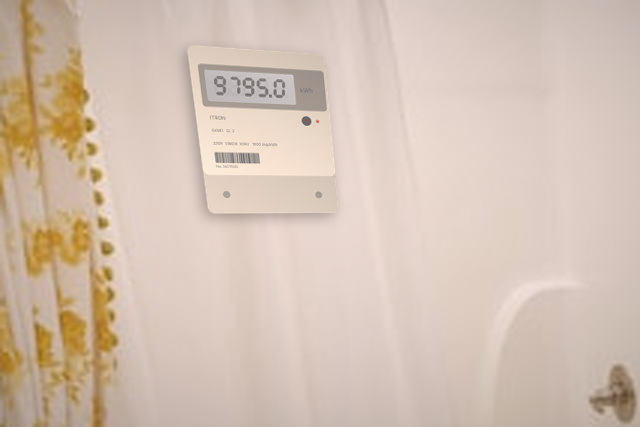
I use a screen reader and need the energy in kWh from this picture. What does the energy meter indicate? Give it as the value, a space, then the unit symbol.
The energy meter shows 9795.0 kWh
